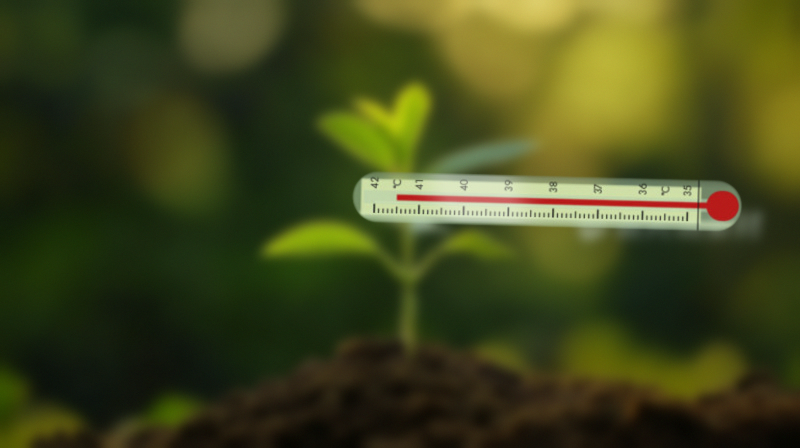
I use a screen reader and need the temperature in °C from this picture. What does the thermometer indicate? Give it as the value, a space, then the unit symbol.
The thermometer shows 41.5 °C
